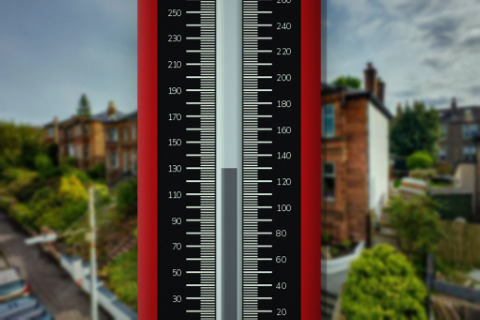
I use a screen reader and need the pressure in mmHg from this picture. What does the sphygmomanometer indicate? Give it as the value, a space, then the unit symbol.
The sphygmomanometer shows 130 mmHg
